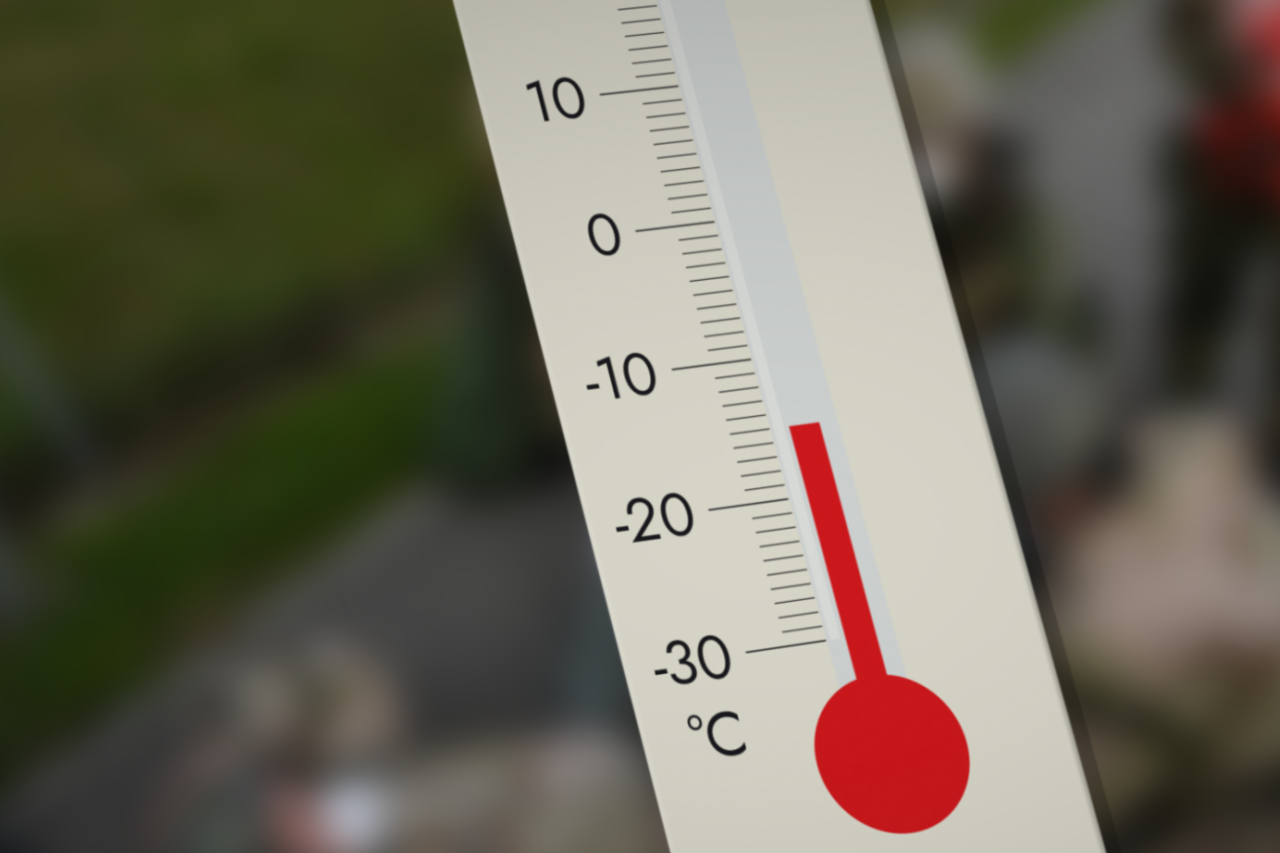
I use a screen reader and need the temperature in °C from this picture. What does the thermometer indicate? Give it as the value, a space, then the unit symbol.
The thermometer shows -15 °C
